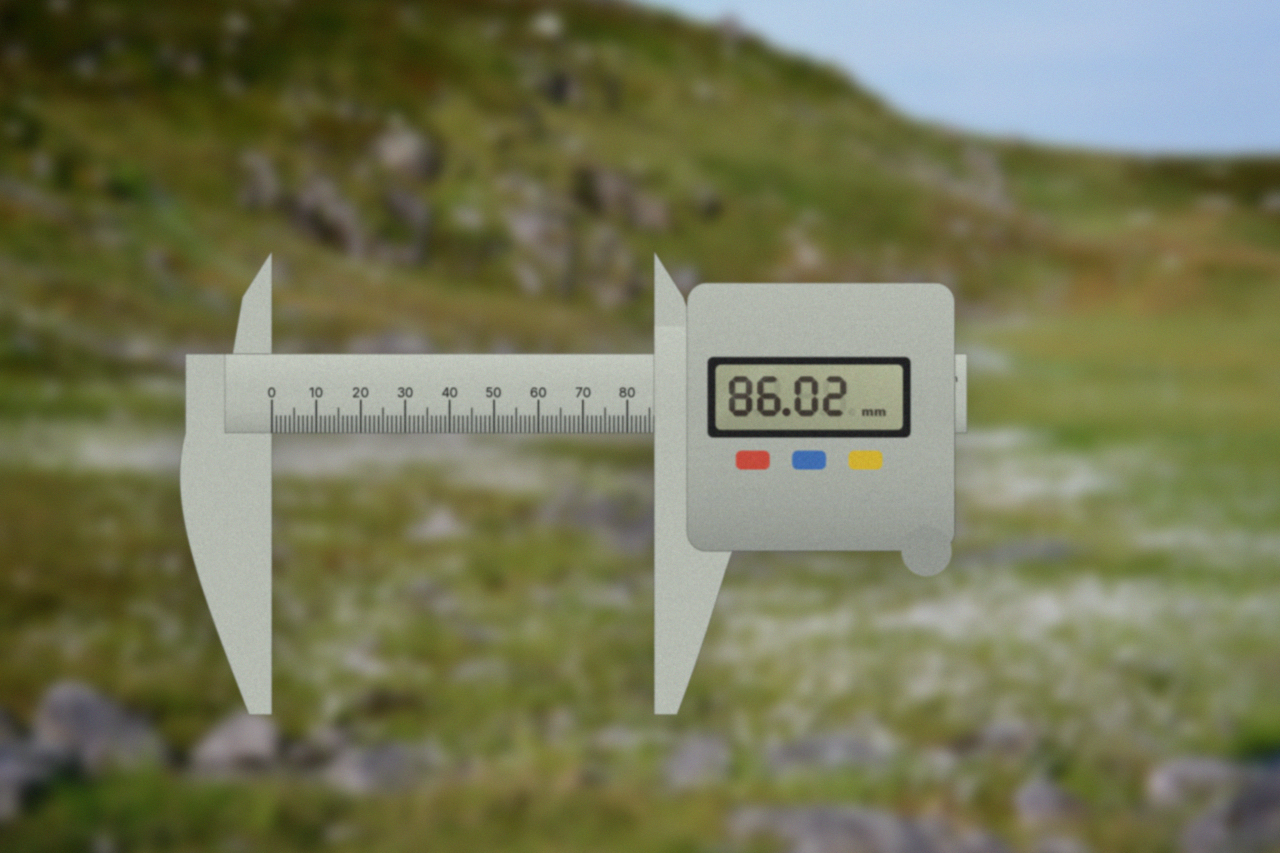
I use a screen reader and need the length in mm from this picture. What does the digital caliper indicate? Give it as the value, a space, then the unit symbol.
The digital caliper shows 86.02 mm
